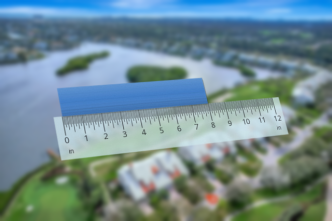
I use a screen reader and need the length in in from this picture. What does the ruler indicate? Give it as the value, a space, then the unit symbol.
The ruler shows 8 in
